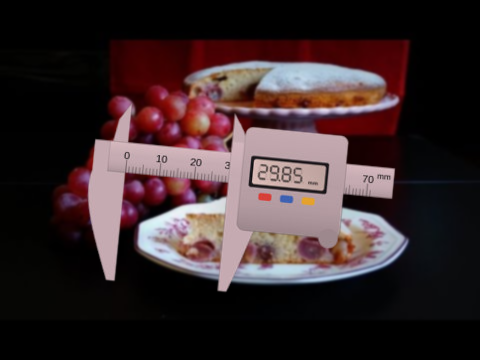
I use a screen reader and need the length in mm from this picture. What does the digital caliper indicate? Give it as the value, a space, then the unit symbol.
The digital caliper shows 29.85 mm
